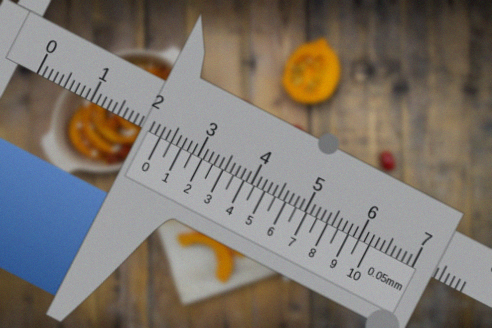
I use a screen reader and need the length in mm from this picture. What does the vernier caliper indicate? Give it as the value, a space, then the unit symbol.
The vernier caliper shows 23.0 mm
